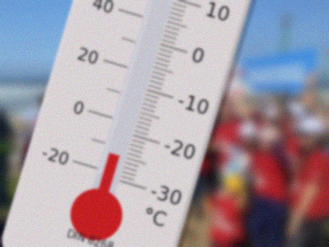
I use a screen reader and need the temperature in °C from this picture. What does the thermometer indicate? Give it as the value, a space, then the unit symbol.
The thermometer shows -25 °C
